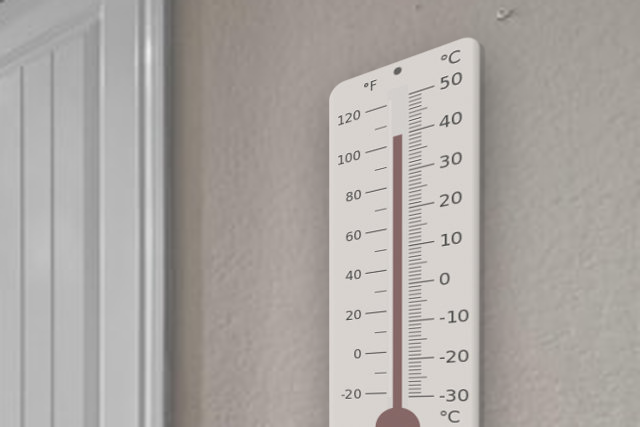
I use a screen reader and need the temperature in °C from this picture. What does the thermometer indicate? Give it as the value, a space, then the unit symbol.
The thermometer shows 40 °C
